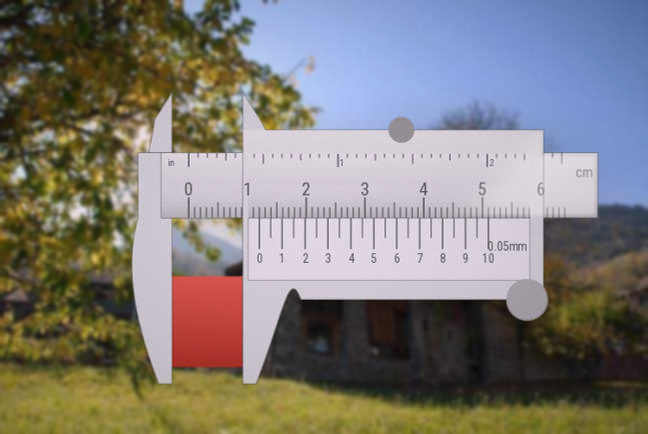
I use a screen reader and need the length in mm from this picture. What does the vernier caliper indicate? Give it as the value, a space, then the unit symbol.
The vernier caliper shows 12.0 mm
